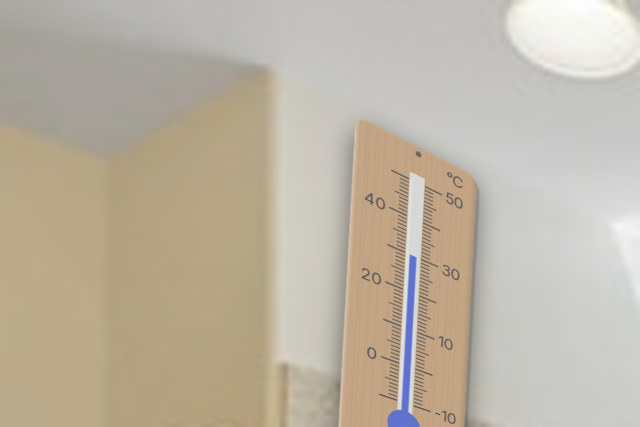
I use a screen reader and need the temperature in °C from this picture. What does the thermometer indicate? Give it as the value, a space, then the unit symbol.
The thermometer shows 30 °C
